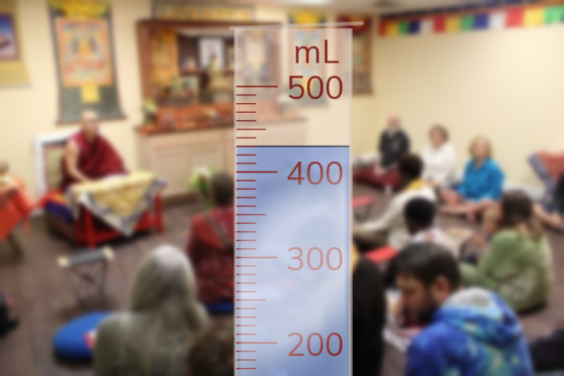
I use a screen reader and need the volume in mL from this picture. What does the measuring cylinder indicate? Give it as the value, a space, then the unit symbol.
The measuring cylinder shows 430 mL
